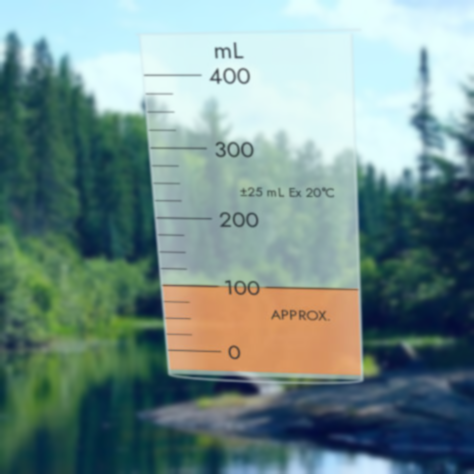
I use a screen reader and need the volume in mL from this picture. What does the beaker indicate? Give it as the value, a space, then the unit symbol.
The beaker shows 100 mL
